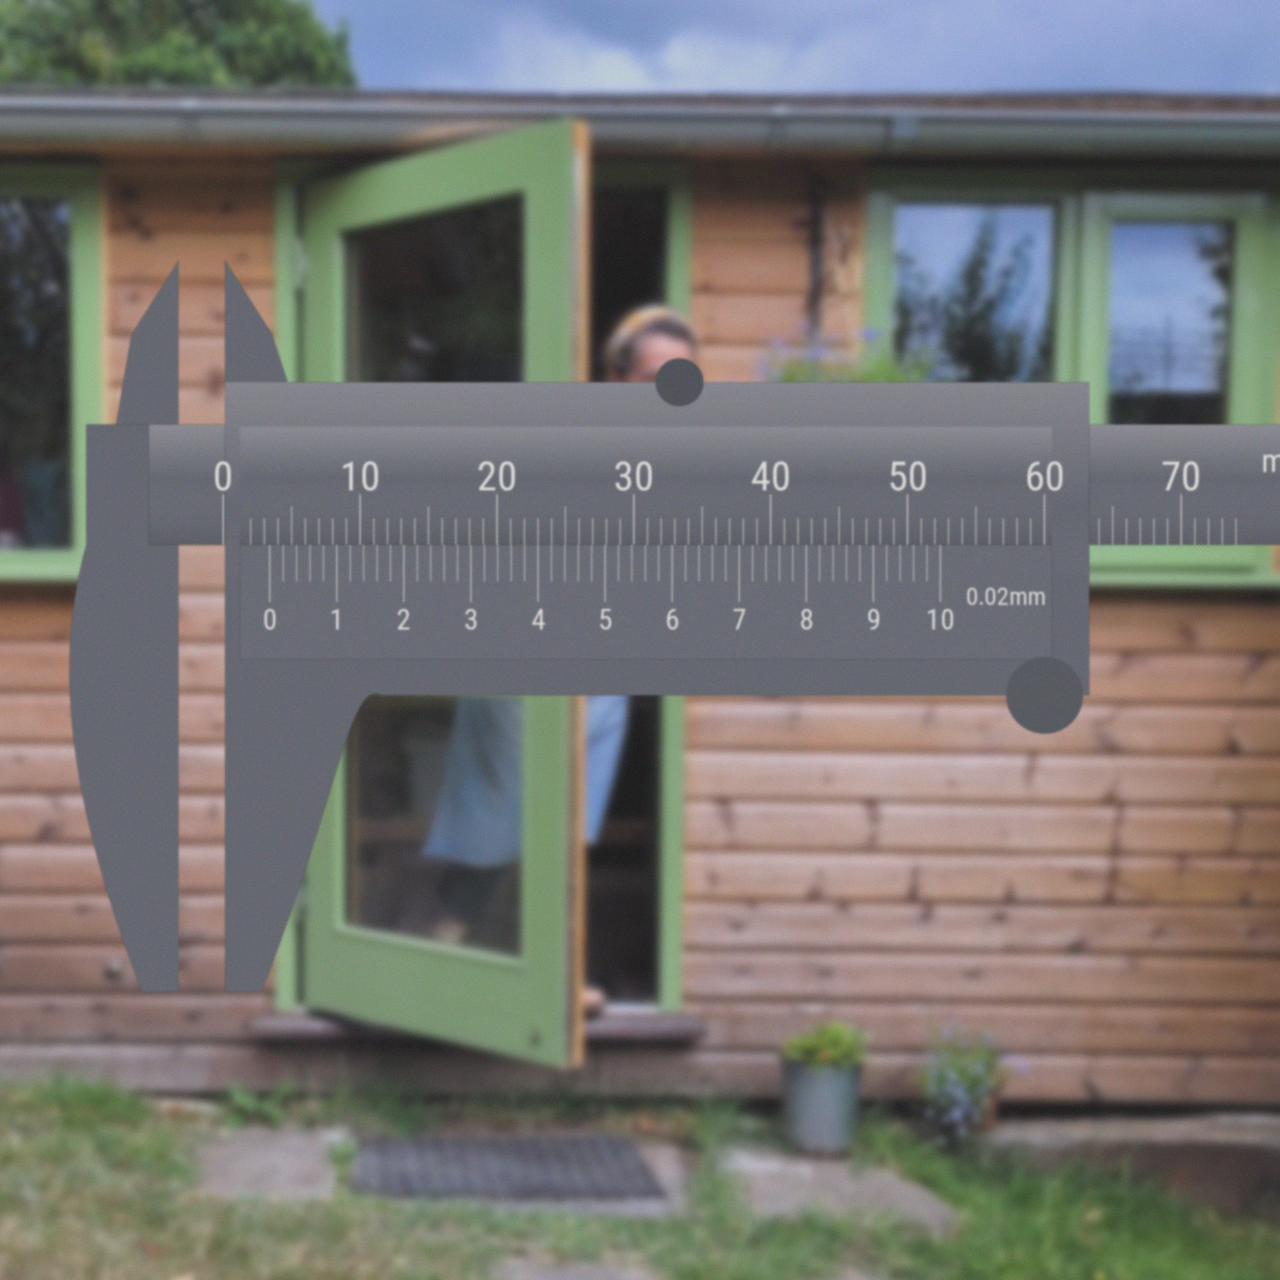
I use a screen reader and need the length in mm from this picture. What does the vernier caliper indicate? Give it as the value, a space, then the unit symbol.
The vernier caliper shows 3.4 mm
